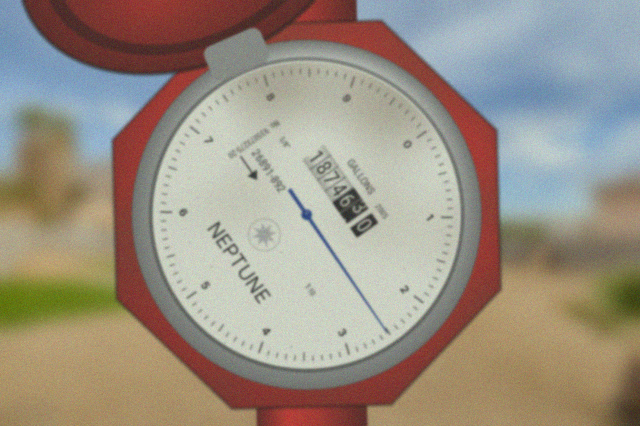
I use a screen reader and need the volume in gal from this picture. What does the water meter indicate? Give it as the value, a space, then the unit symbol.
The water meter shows 1874632.5 gal
